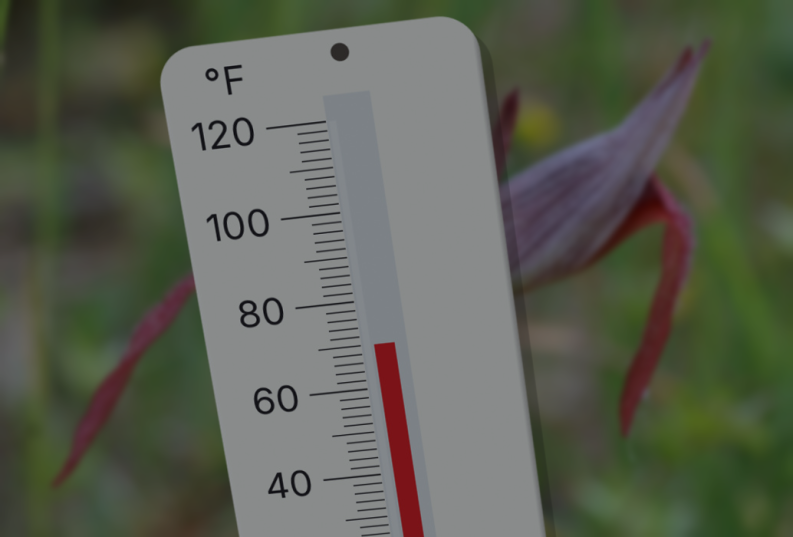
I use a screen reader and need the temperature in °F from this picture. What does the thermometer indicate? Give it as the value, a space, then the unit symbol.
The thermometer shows 70 °F
